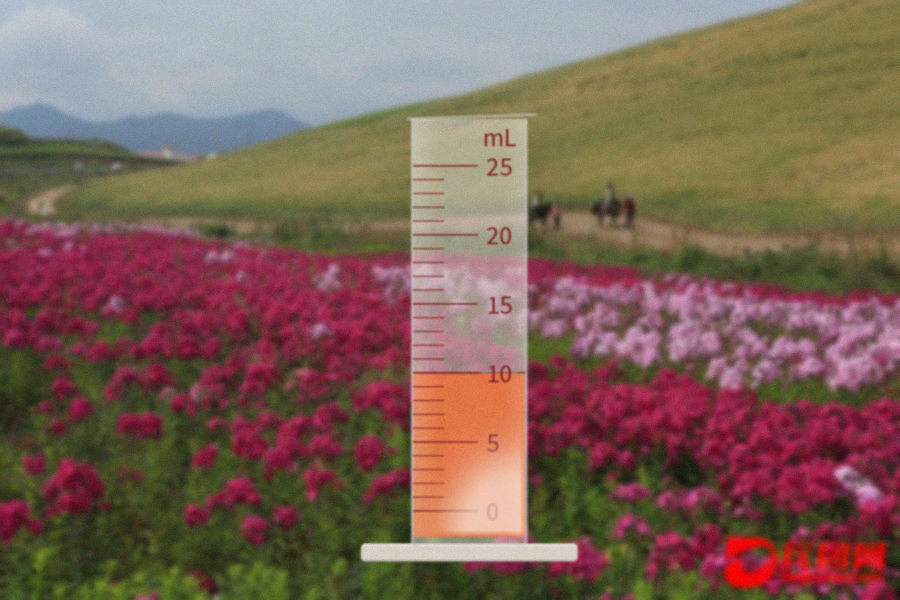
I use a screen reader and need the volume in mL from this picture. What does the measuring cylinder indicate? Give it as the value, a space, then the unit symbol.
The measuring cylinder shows 10 mL
